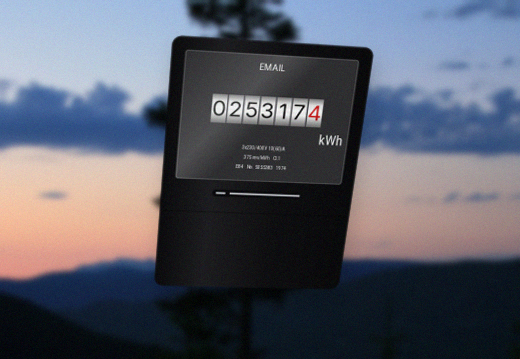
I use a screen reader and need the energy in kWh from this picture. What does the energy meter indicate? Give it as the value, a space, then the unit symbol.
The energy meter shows 25317.4 kWh
